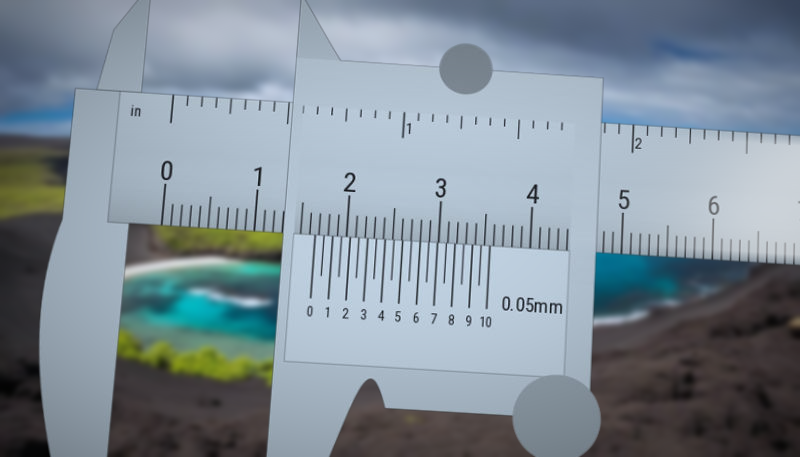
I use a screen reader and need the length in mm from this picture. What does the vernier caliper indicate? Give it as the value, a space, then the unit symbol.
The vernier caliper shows 16.6 mm
